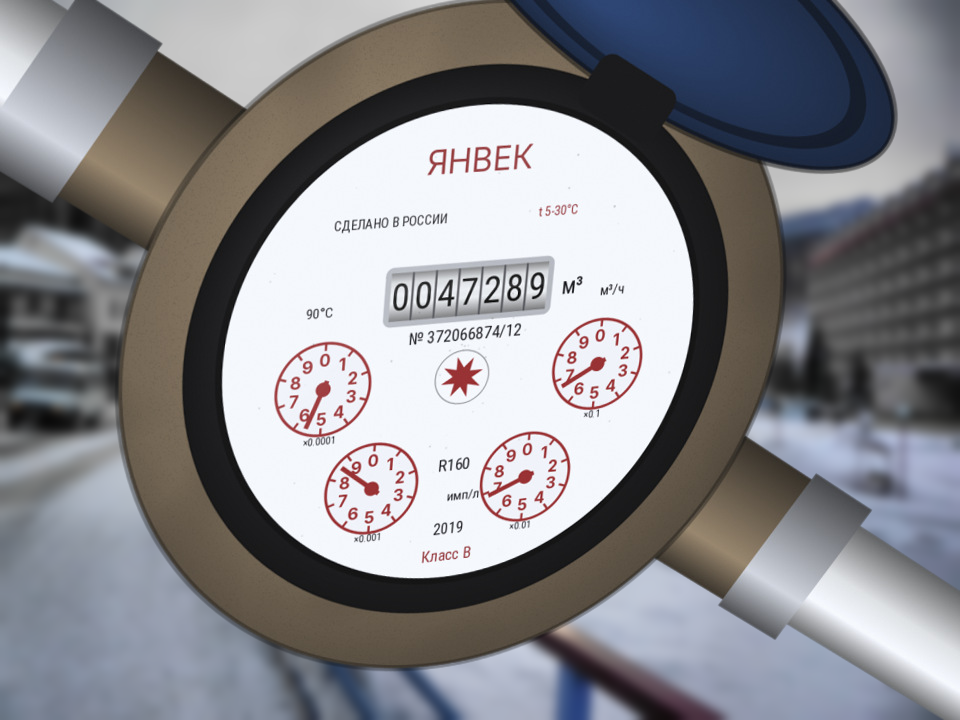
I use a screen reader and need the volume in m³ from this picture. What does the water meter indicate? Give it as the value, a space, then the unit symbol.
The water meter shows 47289.6685 m³
